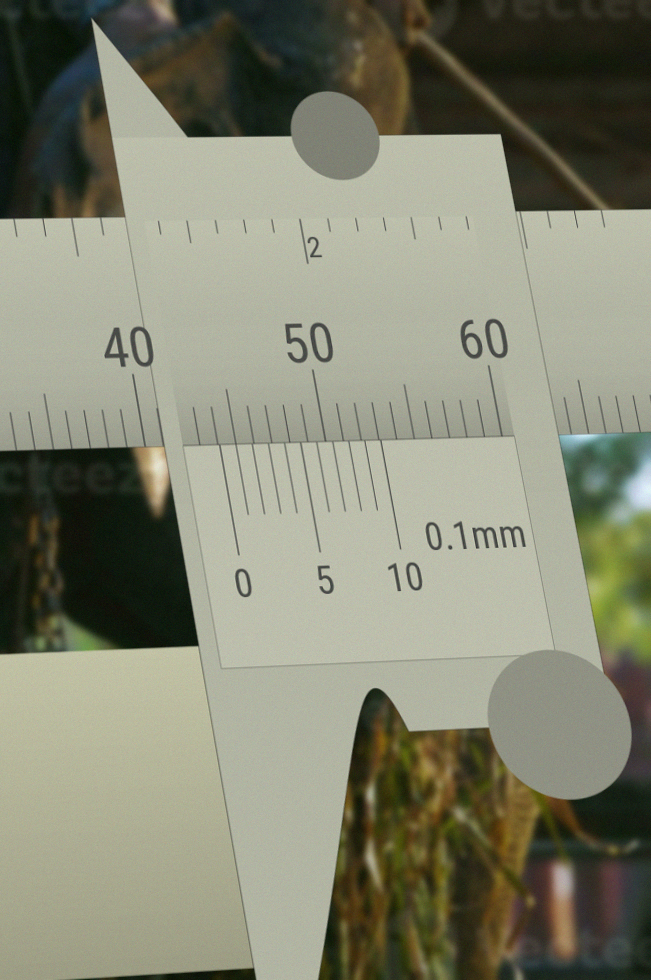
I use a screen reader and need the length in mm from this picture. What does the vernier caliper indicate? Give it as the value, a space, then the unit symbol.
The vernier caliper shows 44.1 mm
